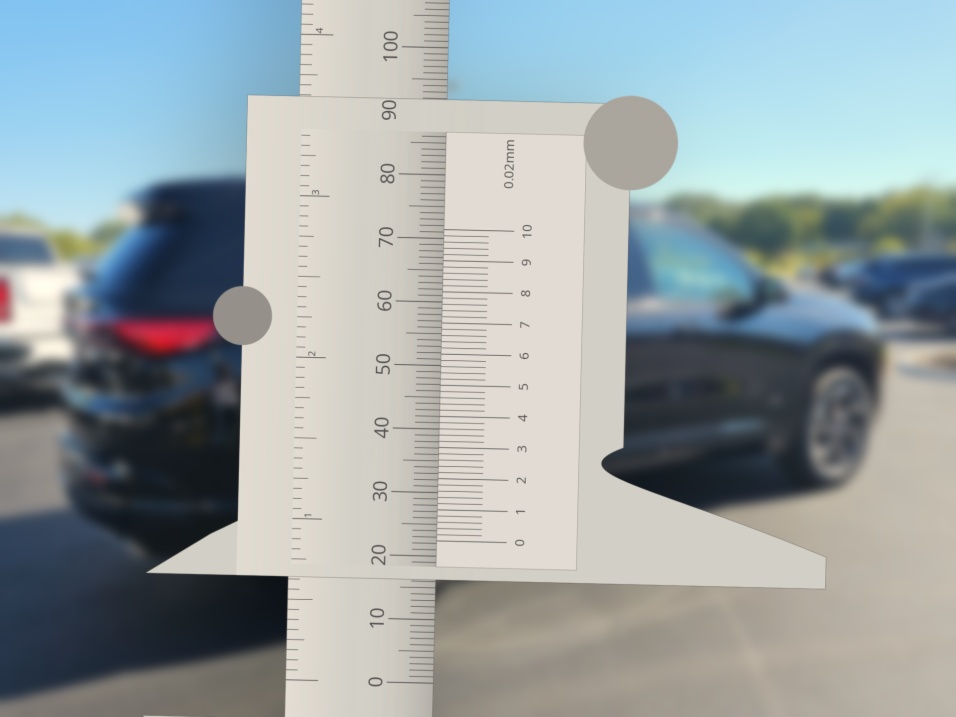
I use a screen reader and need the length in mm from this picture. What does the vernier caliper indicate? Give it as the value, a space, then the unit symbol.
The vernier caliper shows 22.4 mm
